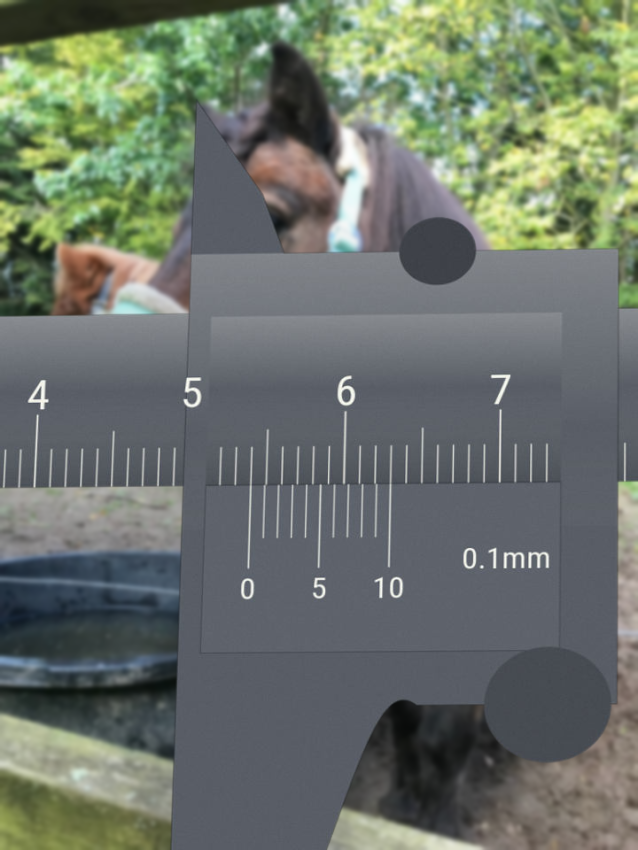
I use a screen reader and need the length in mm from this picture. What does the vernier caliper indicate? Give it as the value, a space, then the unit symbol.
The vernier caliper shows 54.0 mm
